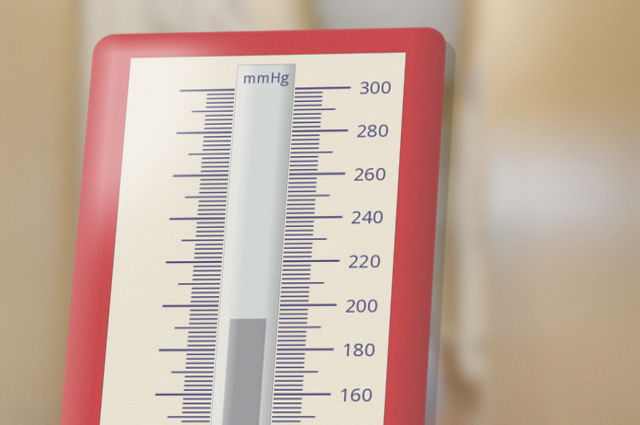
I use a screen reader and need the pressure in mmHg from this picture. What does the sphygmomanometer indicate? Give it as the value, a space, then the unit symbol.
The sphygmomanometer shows 194 mmHg
